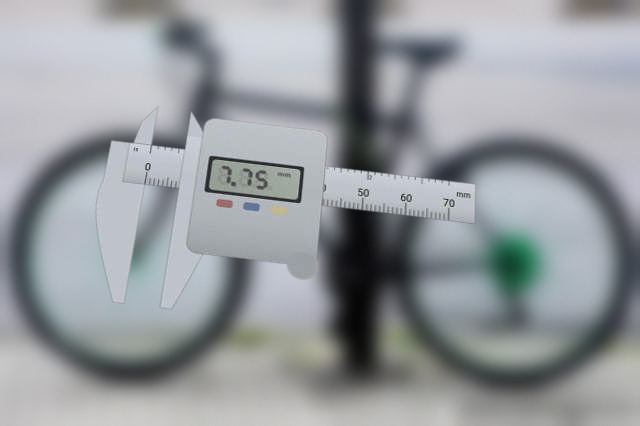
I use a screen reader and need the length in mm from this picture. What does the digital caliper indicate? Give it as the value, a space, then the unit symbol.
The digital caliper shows 7.75 mm
